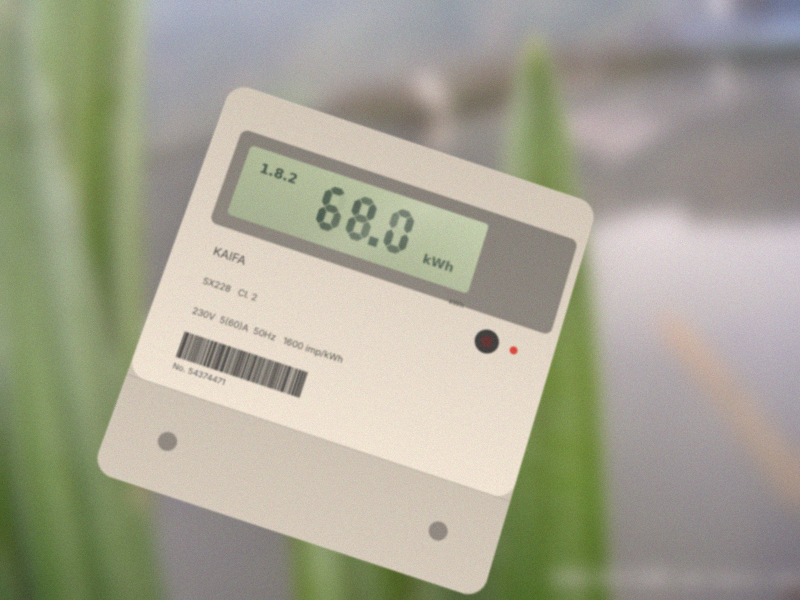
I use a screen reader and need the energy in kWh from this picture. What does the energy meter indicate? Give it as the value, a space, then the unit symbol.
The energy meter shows 68.0 kWh
